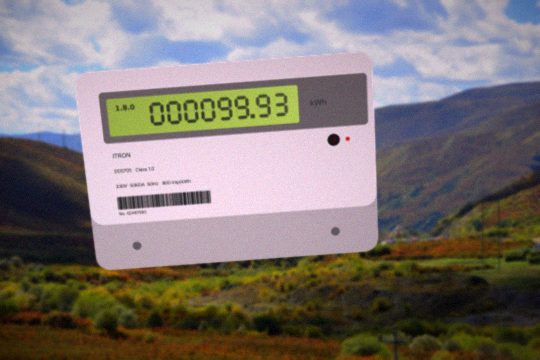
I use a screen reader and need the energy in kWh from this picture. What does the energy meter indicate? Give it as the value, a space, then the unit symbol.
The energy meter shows 99.93 kWh
